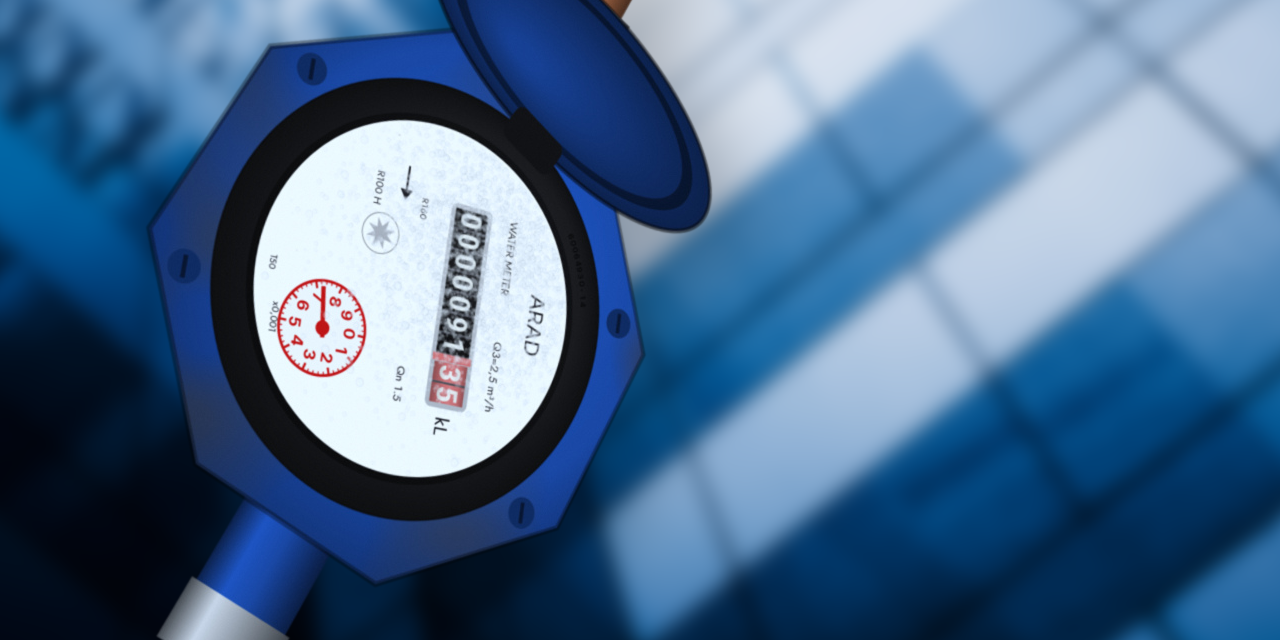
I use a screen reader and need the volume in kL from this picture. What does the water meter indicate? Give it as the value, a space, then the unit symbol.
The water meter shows 91.357 kL
